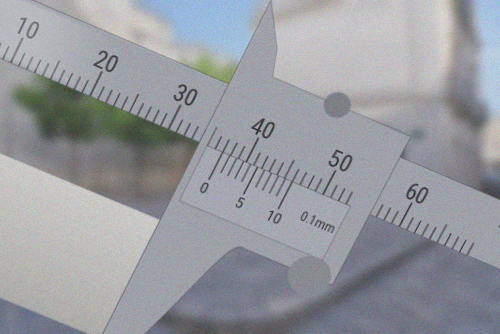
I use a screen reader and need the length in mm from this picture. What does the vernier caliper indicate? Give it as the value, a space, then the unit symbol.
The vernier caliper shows 37.0 mm
